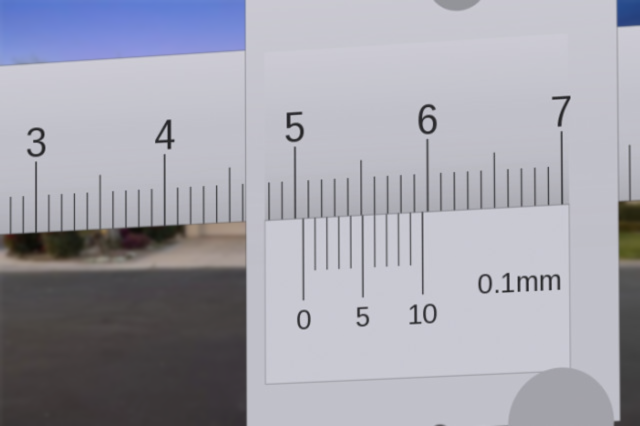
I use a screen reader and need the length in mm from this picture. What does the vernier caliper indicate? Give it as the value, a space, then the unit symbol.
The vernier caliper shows 50.6 mm
